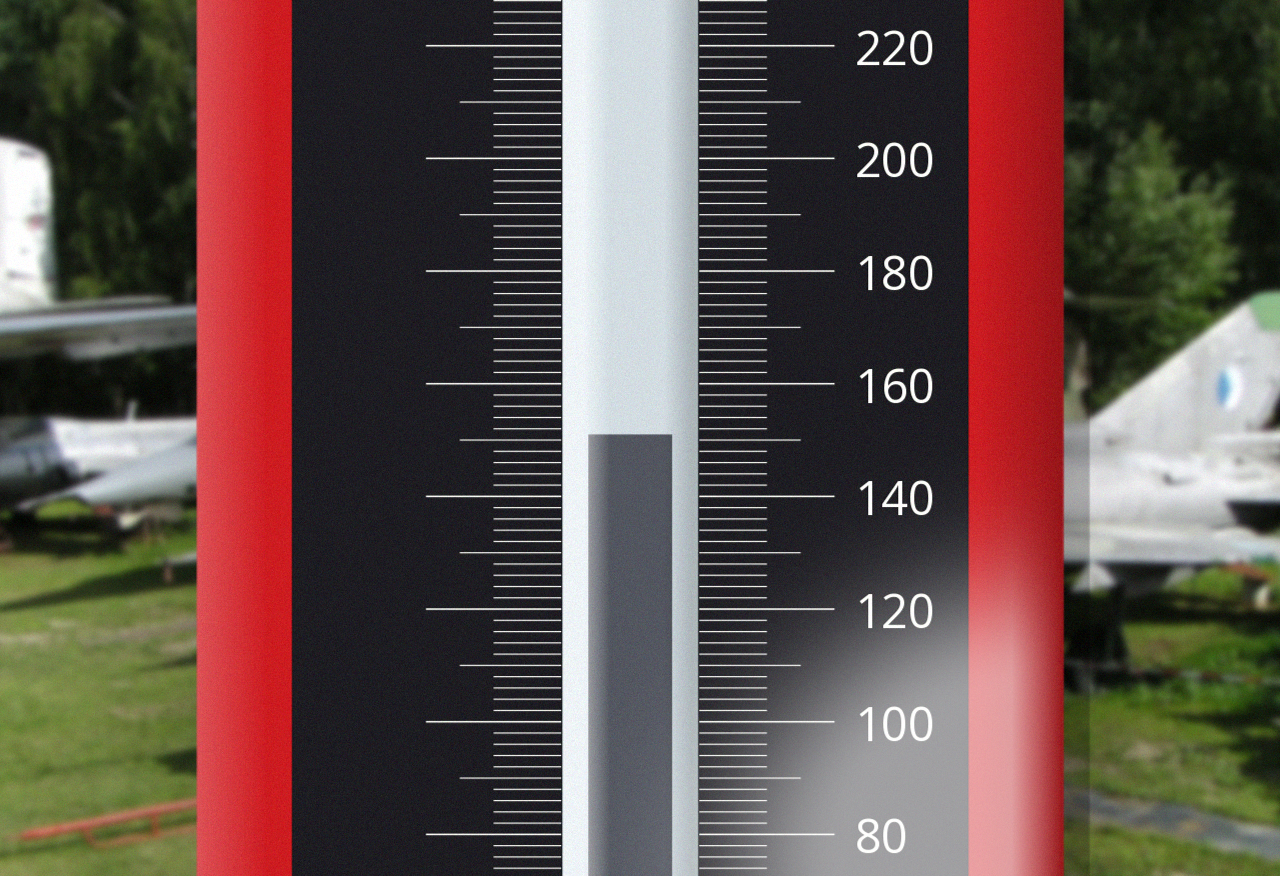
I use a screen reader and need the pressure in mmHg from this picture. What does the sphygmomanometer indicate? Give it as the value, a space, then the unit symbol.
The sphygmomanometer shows 151 mmHg
